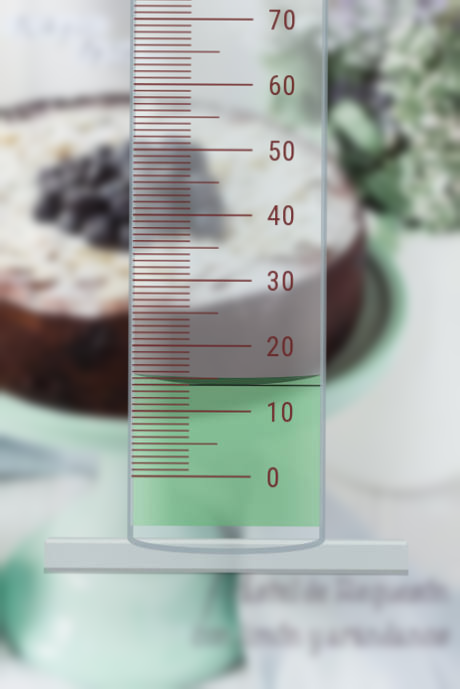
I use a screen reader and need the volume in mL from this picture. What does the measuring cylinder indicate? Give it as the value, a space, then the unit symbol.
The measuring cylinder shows 14 mL
